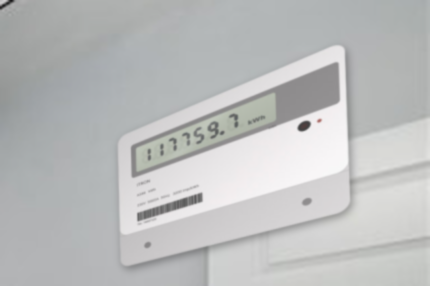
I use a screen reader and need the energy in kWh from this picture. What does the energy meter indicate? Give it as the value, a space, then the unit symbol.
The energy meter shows 117759.7 kWh
